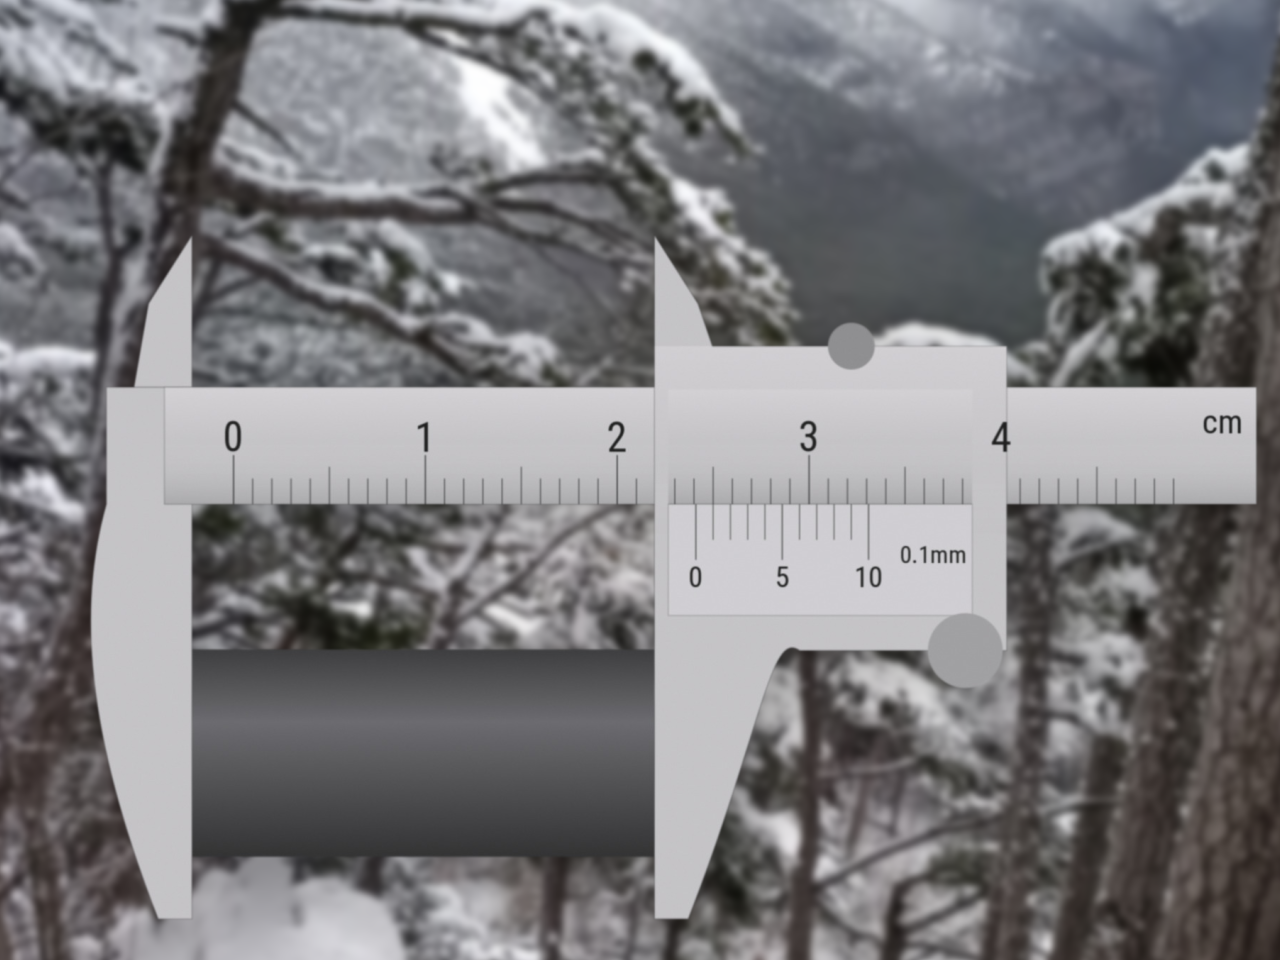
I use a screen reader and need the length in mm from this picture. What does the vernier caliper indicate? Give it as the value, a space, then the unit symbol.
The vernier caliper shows 24.1 mm
